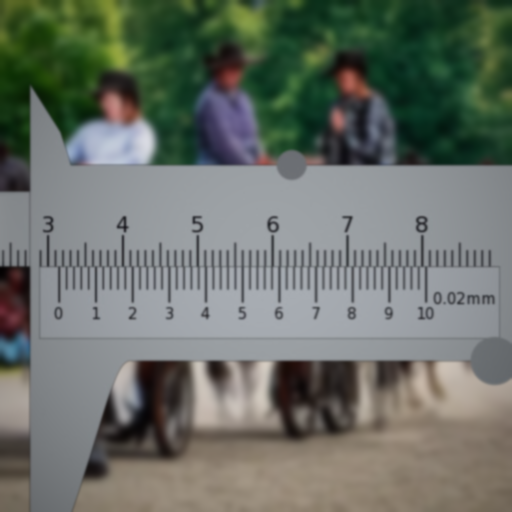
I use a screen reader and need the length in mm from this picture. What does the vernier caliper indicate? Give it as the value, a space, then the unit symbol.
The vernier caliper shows 31.5 mm
